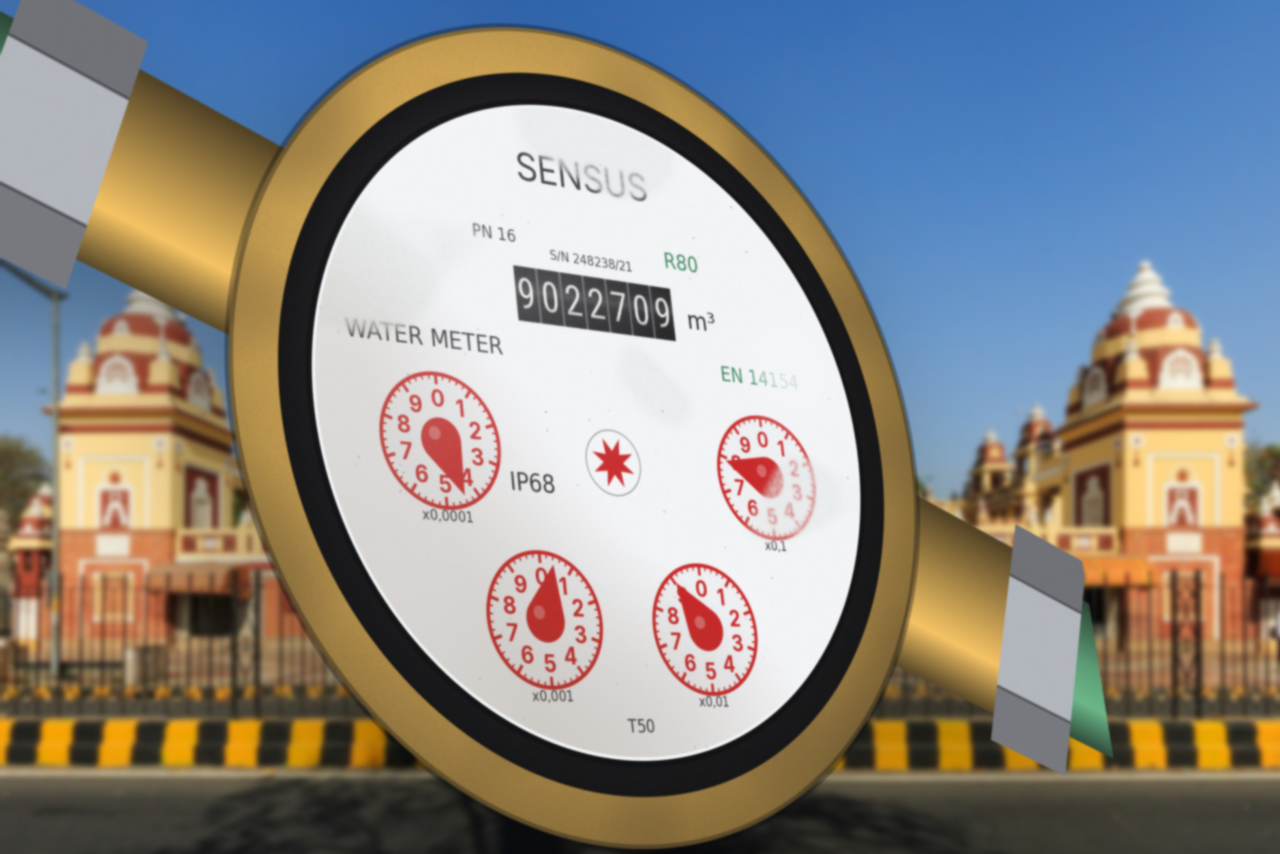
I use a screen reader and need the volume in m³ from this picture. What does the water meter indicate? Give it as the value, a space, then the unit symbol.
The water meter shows 9022709.7904 m³
